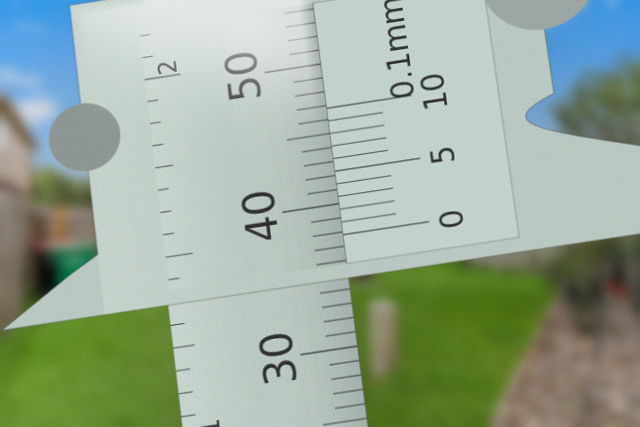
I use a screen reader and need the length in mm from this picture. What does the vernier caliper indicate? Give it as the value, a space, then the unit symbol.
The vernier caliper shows 37.8 mm
